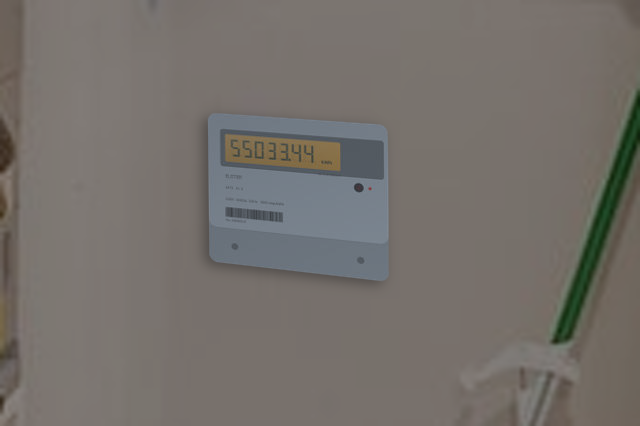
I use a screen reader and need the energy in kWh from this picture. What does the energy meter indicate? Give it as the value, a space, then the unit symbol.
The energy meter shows 55033.44 kWh
